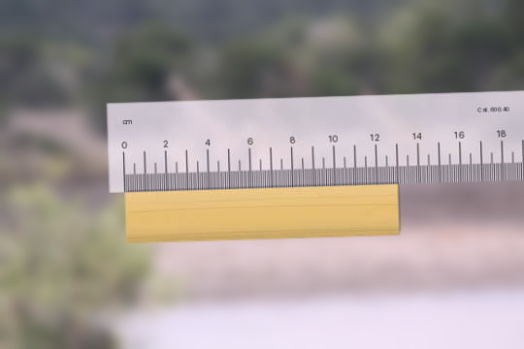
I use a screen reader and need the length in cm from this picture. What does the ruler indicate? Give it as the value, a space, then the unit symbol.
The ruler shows 13 cm
